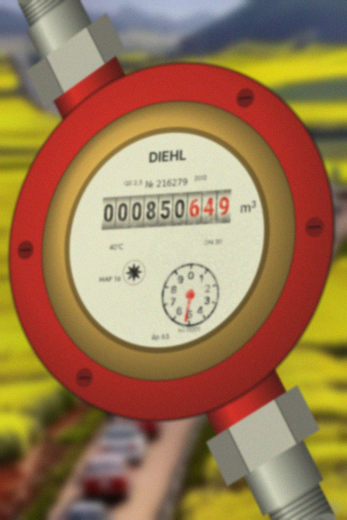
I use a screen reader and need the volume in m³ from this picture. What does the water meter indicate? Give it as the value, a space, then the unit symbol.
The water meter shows 850.6495 m³
